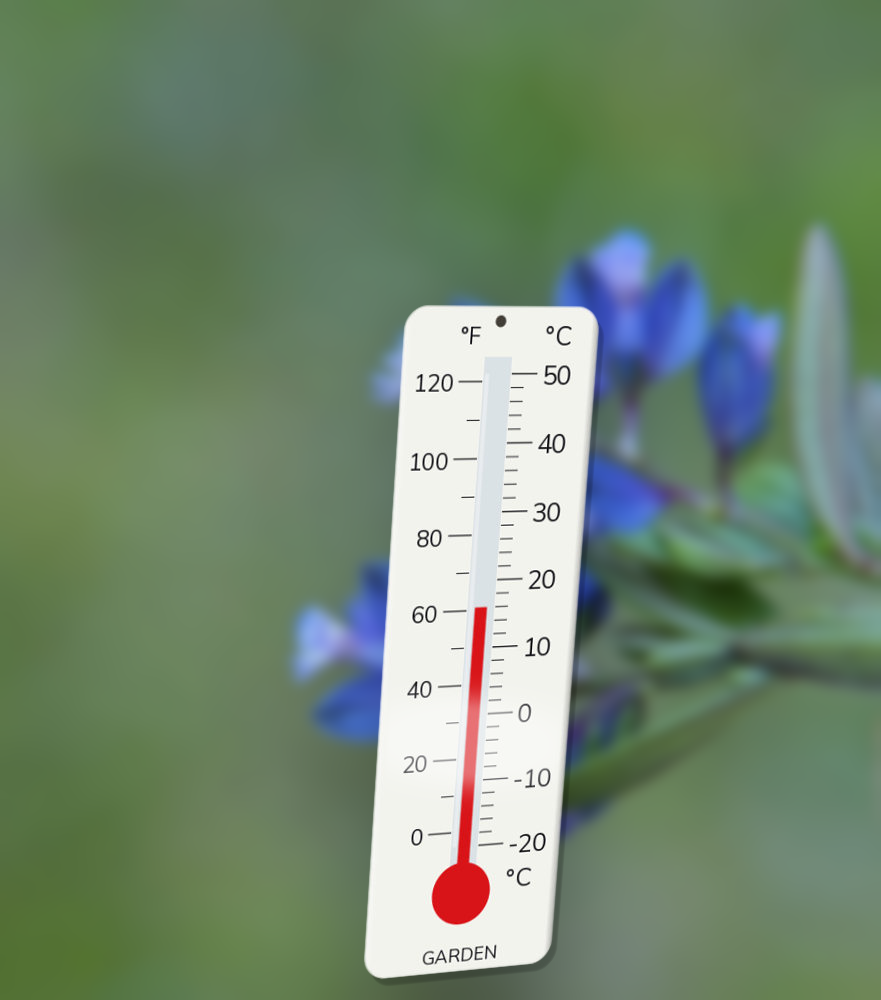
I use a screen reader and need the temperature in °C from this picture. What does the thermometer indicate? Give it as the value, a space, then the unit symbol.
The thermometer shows 16 °C
